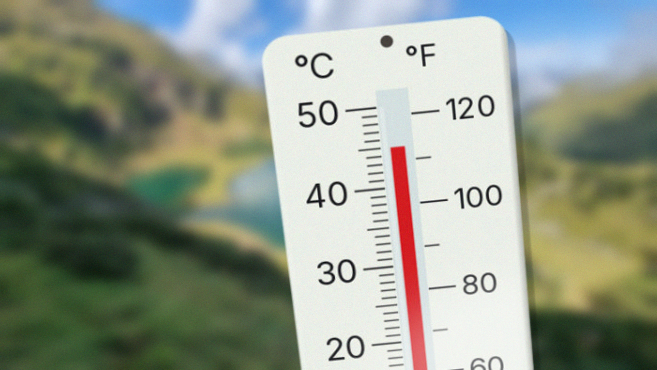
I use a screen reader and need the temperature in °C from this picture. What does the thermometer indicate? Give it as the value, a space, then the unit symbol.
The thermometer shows 45 °C
